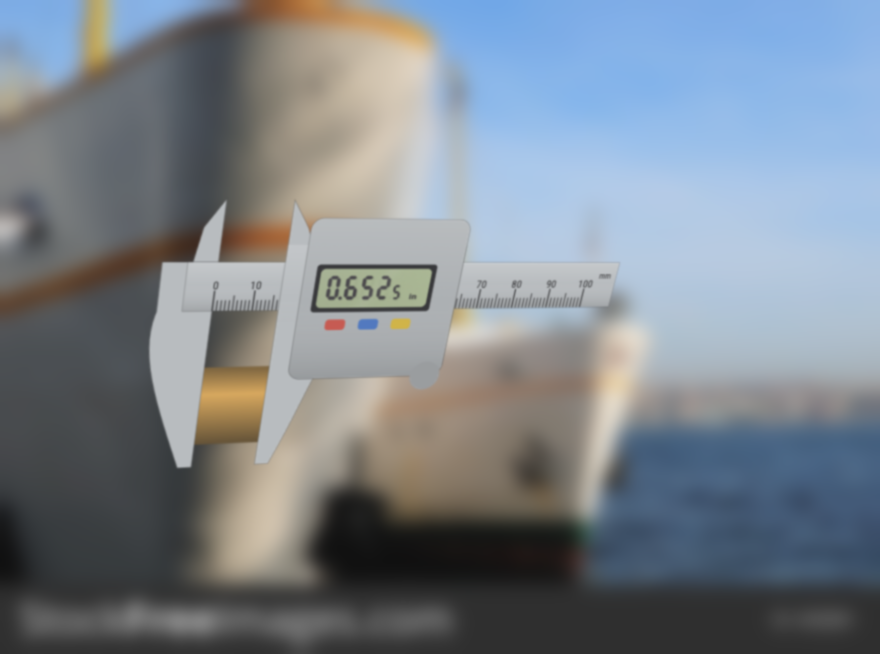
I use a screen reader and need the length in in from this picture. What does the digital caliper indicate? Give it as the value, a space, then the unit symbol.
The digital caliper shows 0.6525 in
